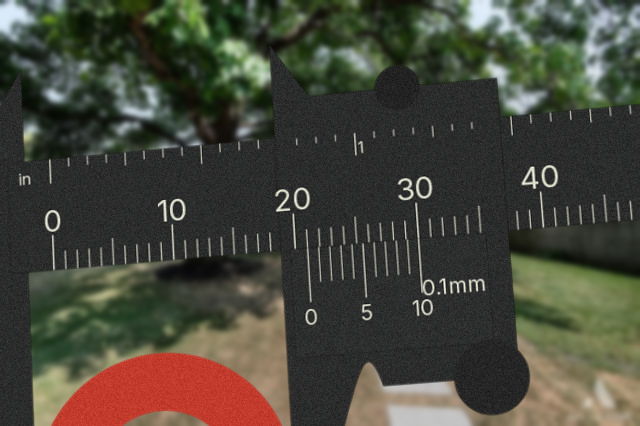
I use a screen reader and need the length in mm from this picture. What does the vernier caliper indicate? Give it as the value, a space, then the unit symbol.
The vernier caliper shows 21.0 mm
